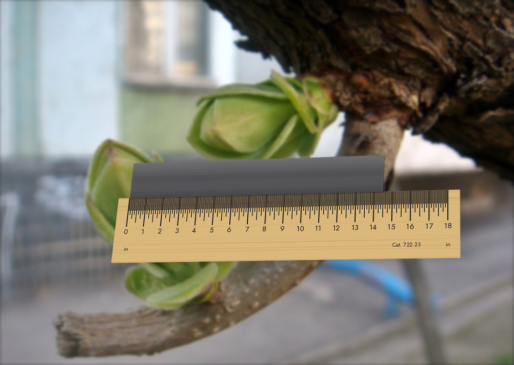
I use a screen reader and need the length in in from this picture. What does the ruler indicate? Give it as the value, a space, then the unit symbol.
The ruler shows 14.5 in
